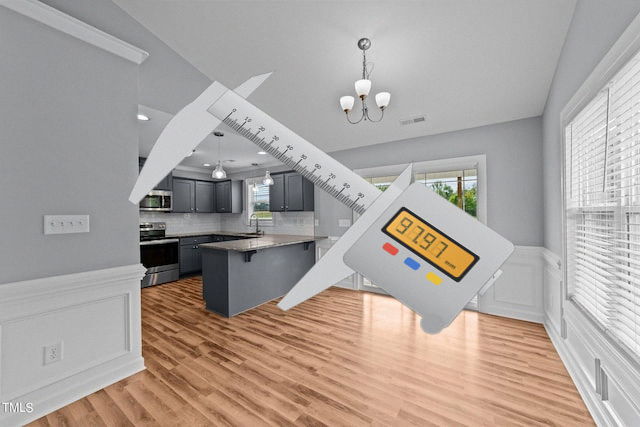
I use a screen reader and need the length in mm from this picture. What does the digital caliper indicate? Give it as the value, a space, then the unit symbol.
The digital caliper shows 97.97 mm
